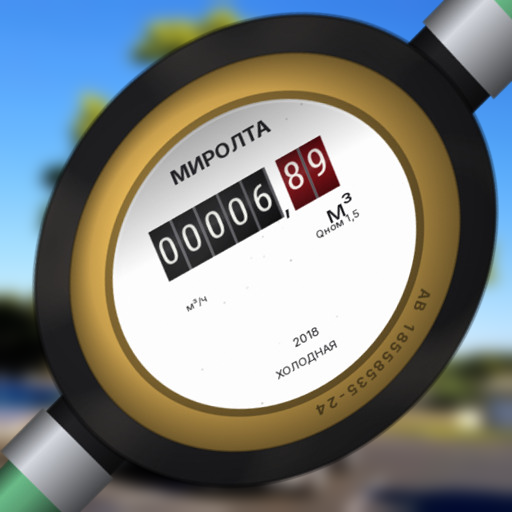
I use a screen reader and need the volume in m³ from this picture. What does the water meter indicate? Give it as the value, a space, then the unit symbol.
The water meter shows 6.89 m³
